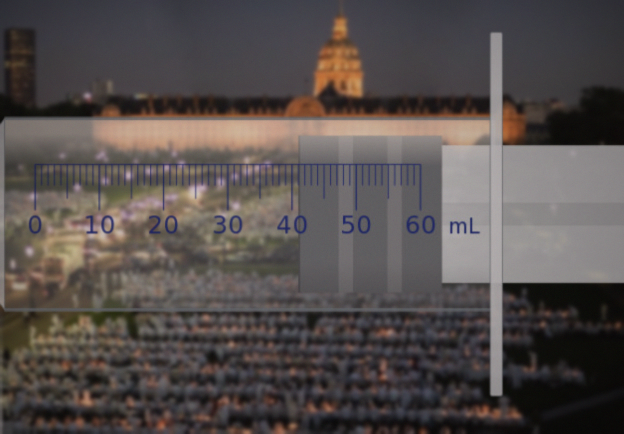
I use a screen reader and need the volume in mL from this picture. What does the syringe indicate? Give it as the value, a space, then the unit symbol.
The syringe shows 41 mL
